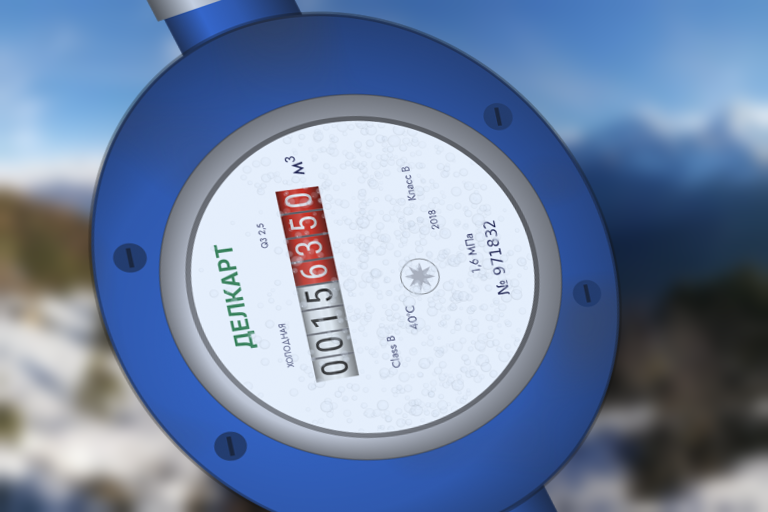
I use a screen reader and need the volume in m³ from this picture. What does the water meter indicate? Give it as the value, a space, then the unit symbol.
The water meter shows 15.6350 m³
